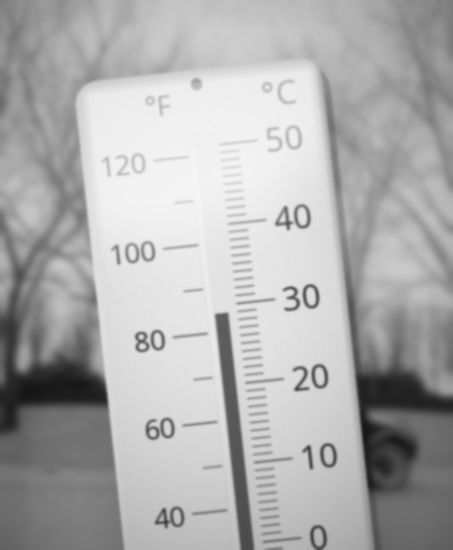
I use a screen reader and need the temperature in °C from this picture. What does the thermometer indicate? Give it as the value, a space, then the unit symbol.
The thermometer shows 29 °C
